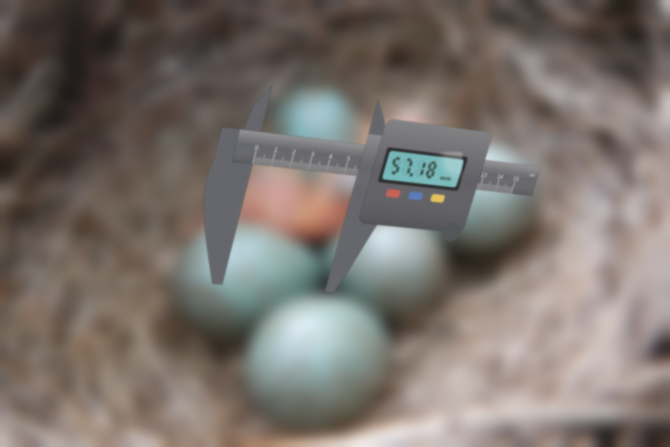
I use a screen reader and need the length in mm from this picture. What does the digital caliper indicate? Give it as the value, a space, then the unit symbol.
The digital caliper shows 57.18 mm
